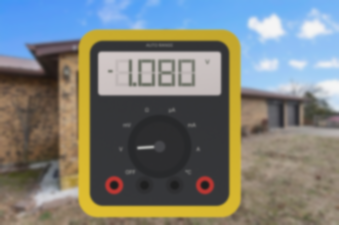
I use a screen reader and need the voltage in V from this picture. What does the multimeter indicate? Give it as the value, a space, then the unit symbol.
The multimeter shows -1.080 V
